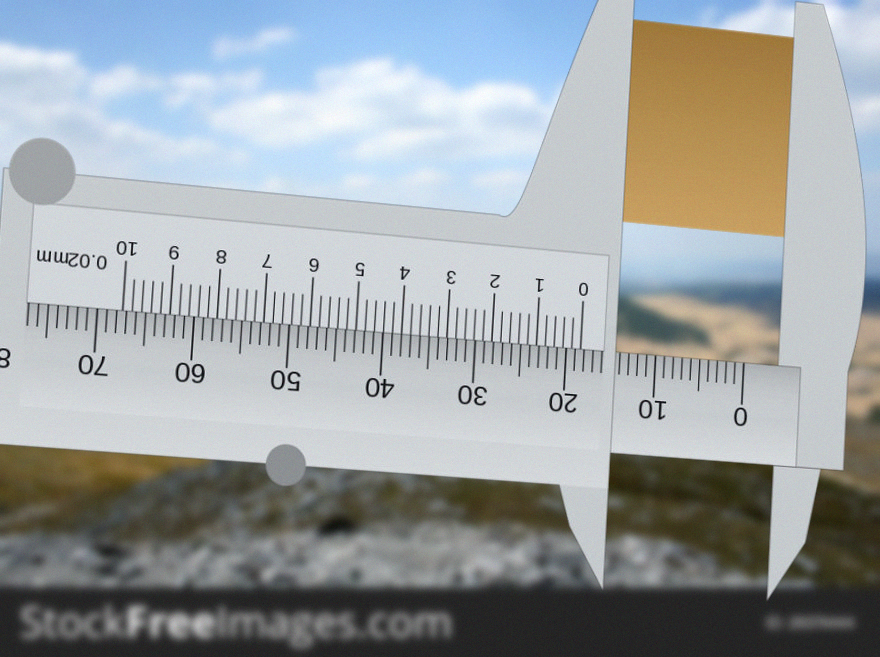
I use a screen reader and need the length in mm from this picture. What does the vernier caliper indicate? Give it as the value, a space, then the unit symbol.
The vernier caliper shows 18.4 mm
